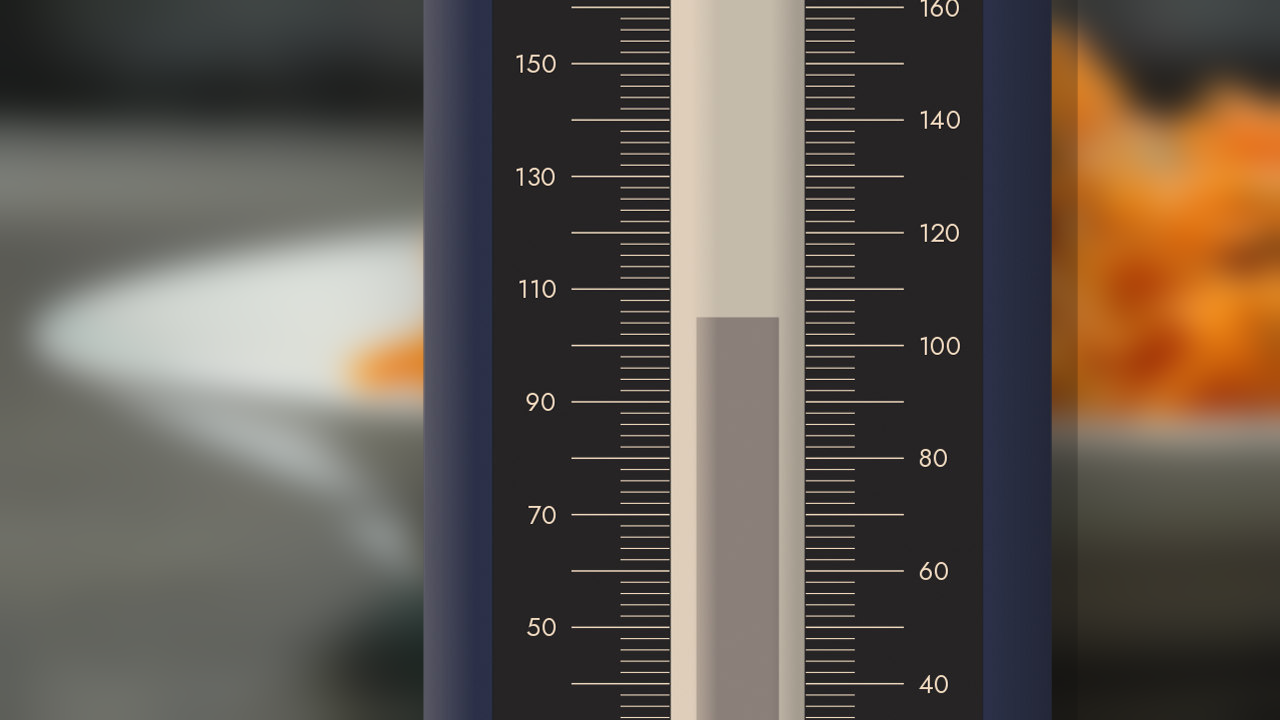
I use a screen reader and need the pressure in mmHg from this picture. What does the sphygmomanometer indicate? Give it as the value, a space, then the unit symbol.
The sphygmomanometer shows 105 mmHg
